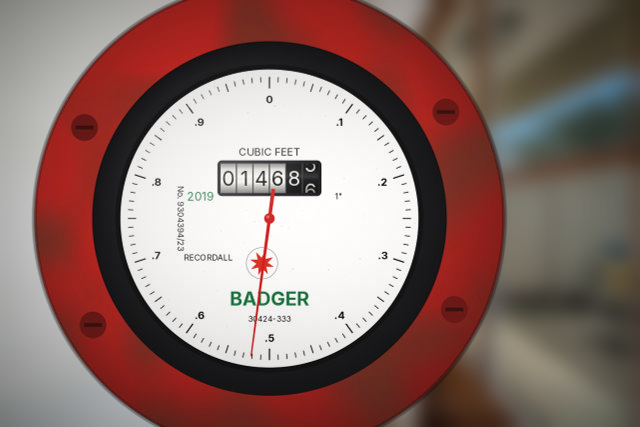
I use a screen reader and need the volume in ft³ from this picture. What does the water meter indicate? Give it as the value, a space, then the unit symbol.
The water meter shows 14685.52 ft³
